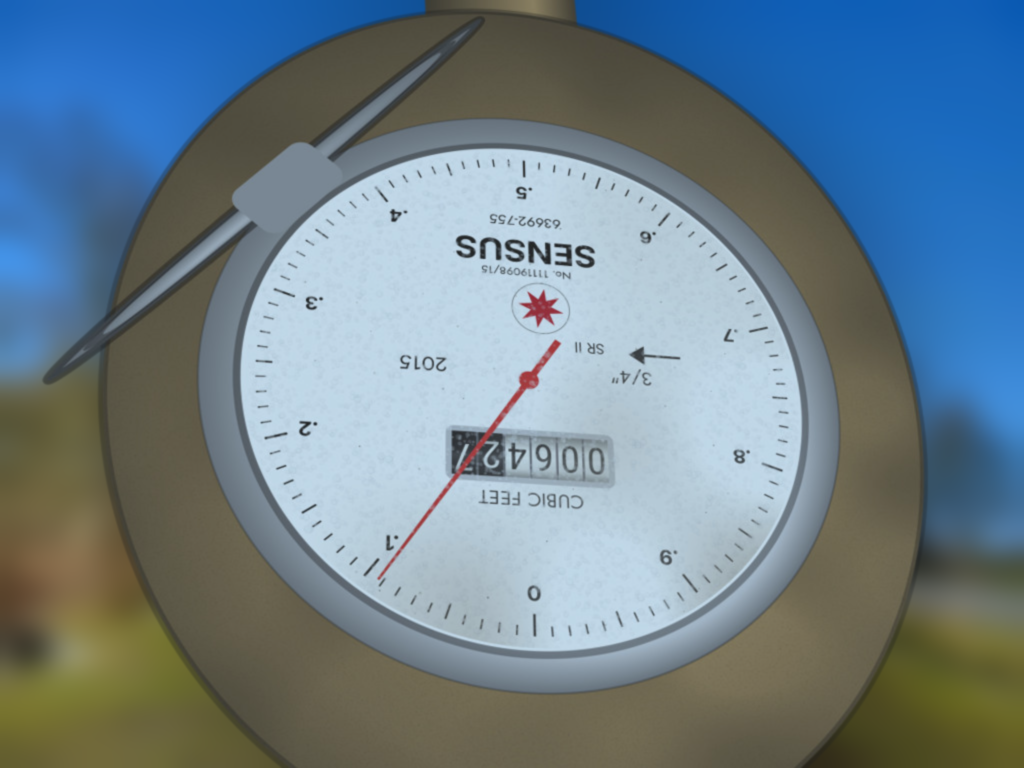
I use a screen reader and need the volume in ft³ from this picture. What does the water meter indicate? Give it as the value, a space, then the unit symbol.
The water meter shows 6427.09 ft³
